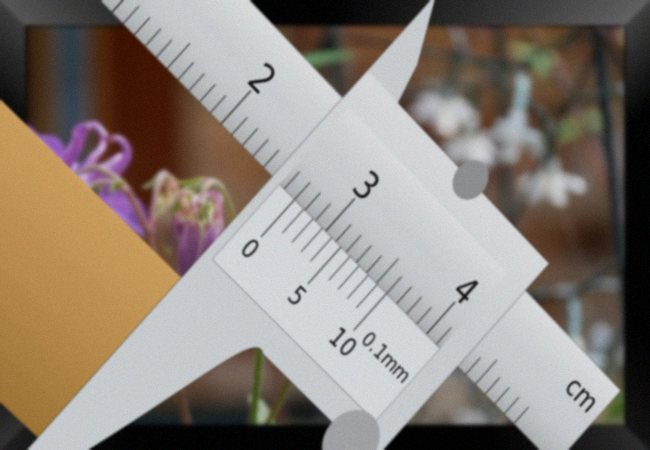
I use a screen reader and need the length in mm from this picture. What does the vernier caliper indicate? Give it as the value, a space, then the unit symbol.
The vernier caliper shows 27.0 mm
